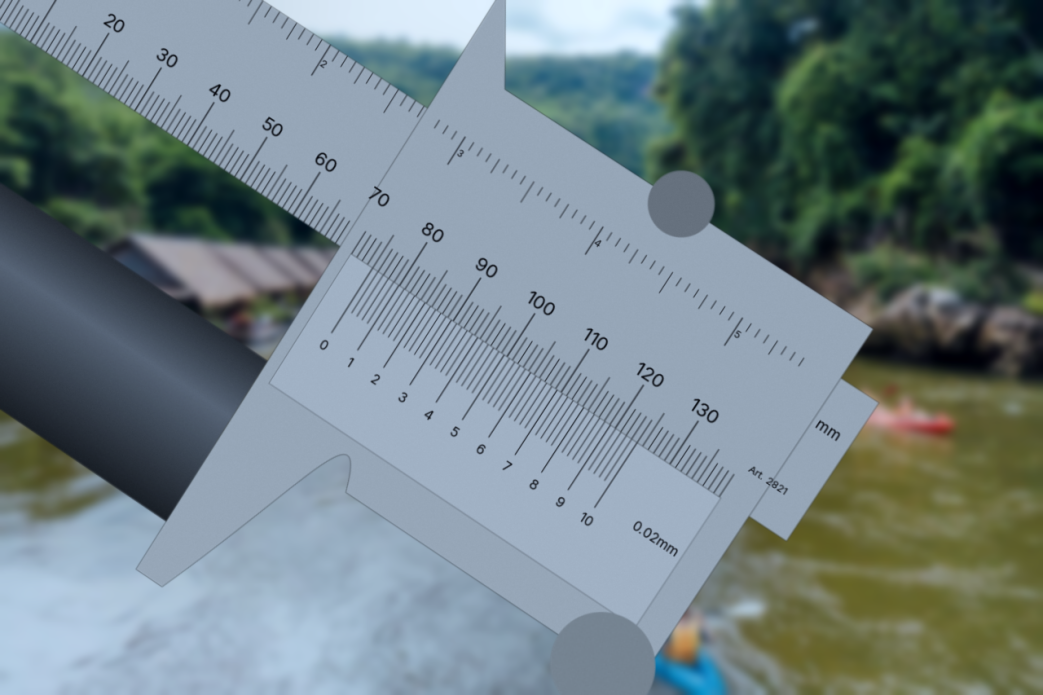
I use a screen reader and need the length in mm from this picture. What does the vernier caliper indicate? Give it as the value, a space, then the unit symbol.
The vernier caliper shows 75.0 mm
